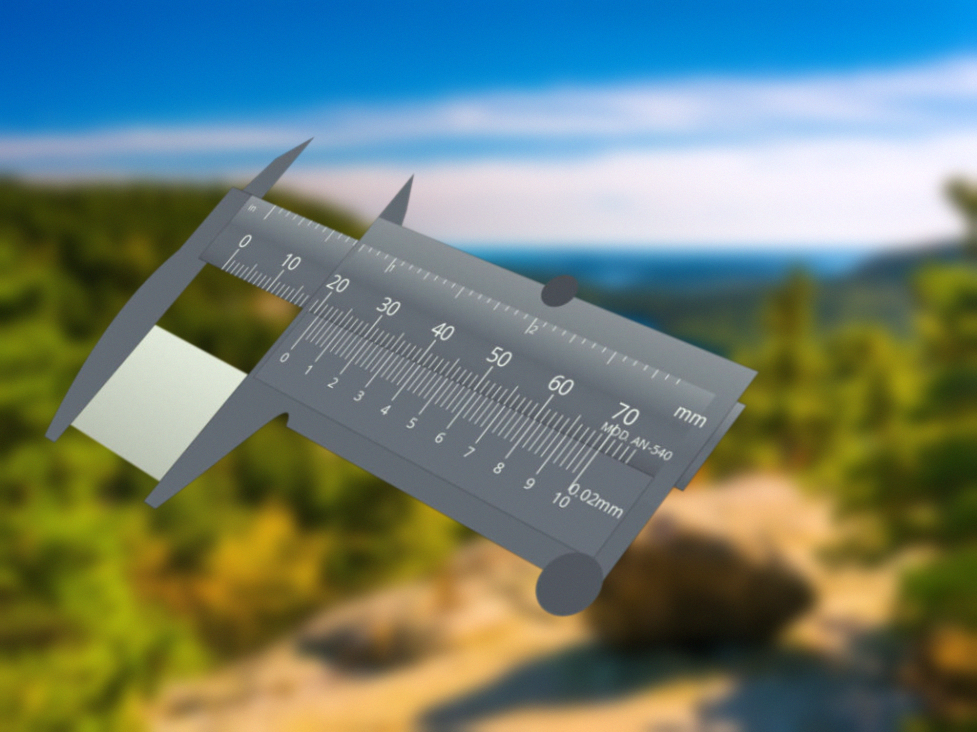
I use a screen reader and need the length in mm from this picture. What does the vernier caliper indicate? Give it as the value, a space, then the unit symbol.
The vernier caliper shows 21.0 mm
